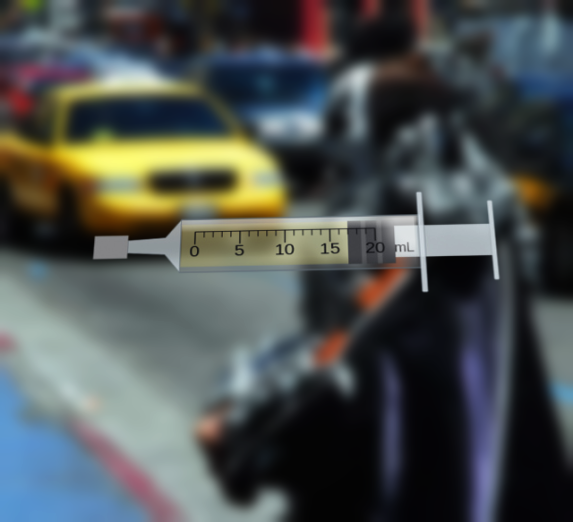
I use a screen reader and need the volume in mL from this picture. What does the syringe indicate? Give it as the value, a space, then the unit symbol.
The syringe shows 17 mL
